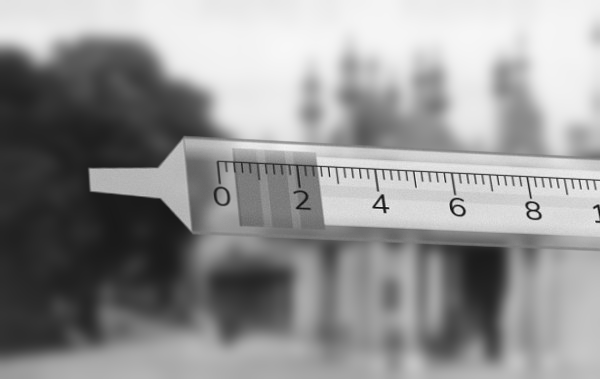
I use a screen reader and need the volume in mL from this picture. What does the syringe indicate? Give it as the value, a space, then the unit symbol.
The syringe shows 0.4 mL
